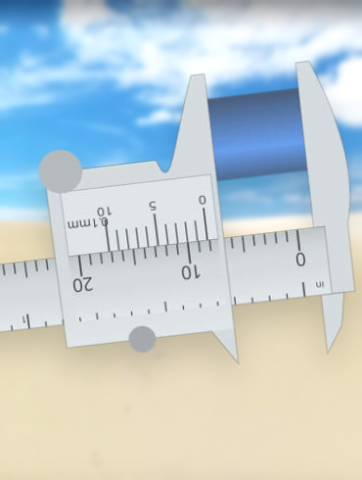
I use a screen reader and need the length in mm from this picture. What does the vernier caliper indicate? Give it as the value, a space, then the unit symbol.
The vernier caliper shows 8.2 mm
